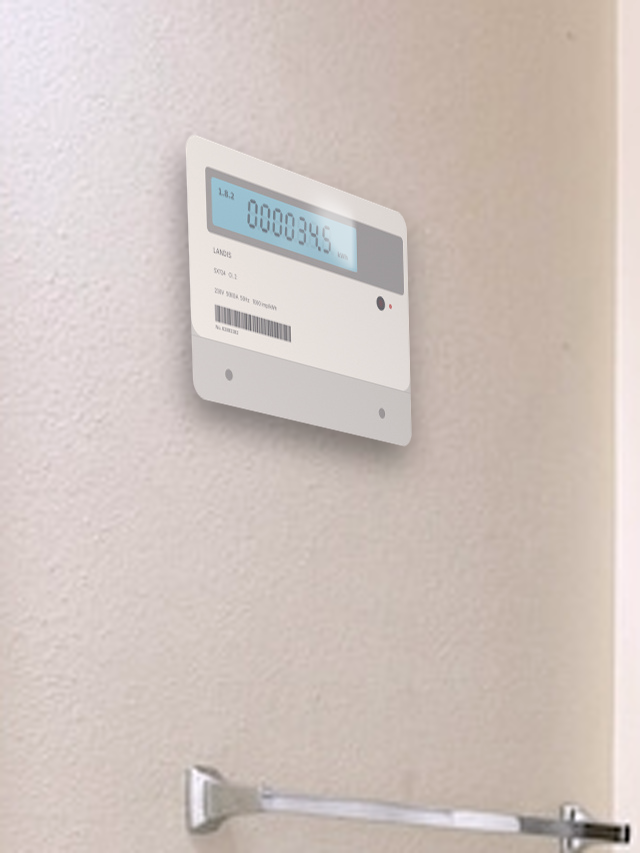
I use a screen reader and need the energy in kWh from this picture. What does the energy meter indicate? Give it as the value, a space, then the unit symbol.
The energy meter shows 34.5 kWh
